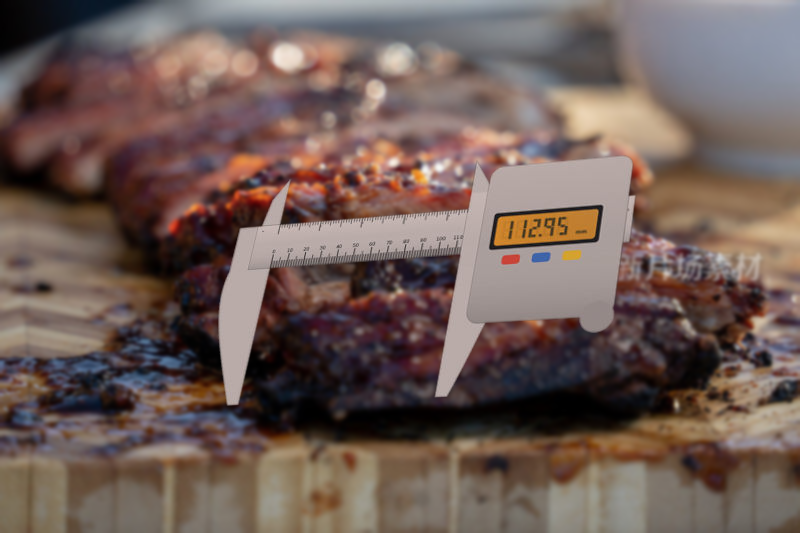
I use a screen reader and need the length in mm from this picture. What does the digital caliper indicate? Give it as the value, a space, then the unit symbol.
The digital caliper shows 112.95 mm
